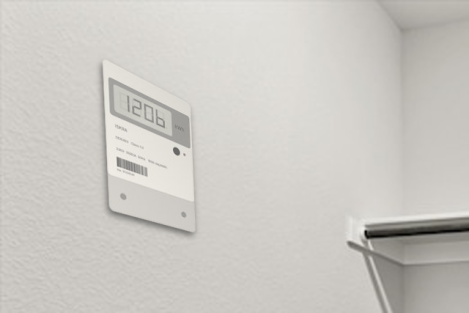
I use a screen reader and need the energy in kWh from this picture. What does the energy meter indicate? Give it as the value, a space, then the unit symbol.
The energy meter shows 1206 kWh
